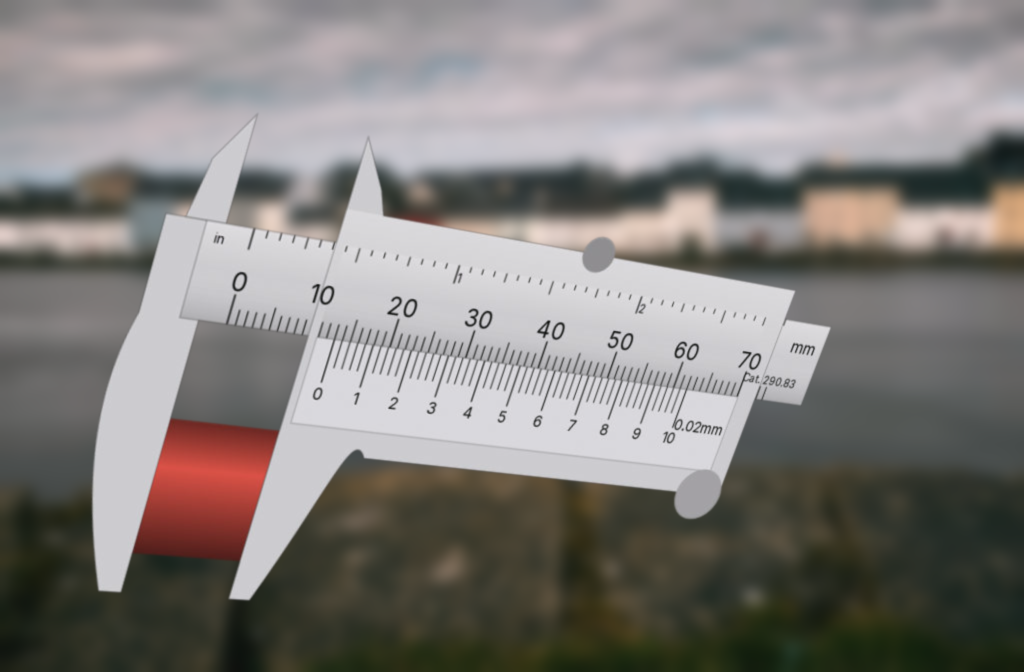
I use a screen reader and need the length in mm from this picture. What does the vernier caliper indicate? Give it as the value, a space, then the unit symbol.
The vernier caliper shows 13.0 mm
